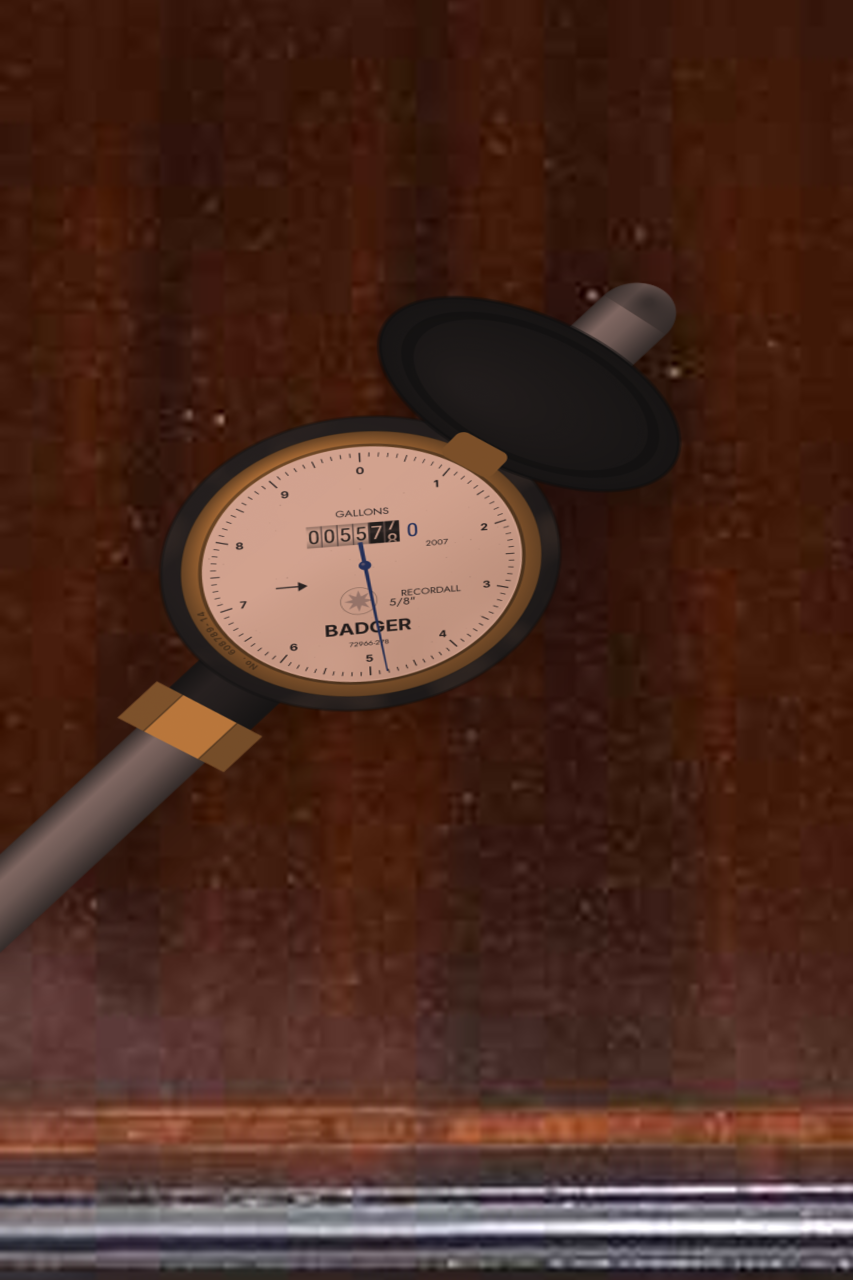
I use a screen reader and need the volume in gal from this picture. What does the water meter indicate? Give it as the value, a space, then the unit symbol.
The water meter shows 55774.8 gal
